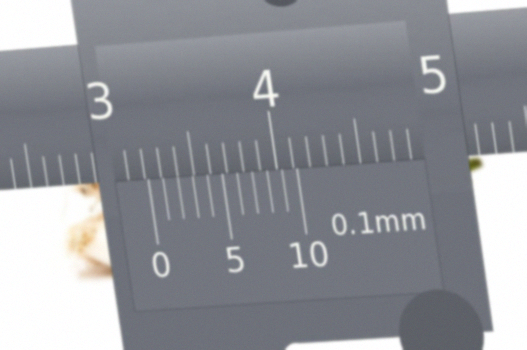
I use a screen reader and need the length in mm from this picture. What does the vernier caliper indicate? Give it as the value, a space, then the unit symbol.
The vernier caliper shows 32.2 mm
